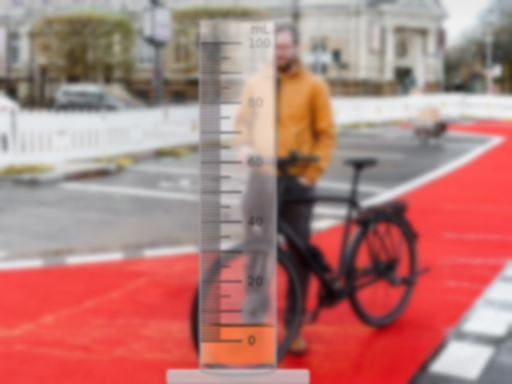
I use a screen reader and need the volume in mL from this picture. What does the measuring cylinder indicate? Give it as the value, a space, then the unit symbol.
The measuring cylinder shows 5 mL
